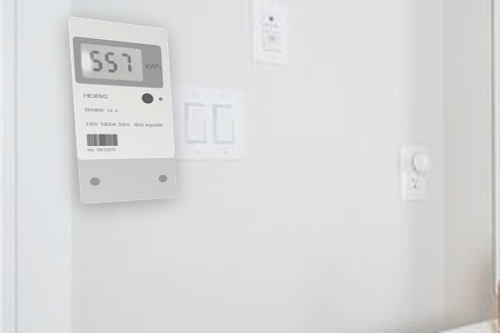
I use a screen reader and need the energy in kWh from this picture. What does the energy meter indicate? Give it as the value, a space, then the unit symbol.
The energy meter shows 557 kWh
